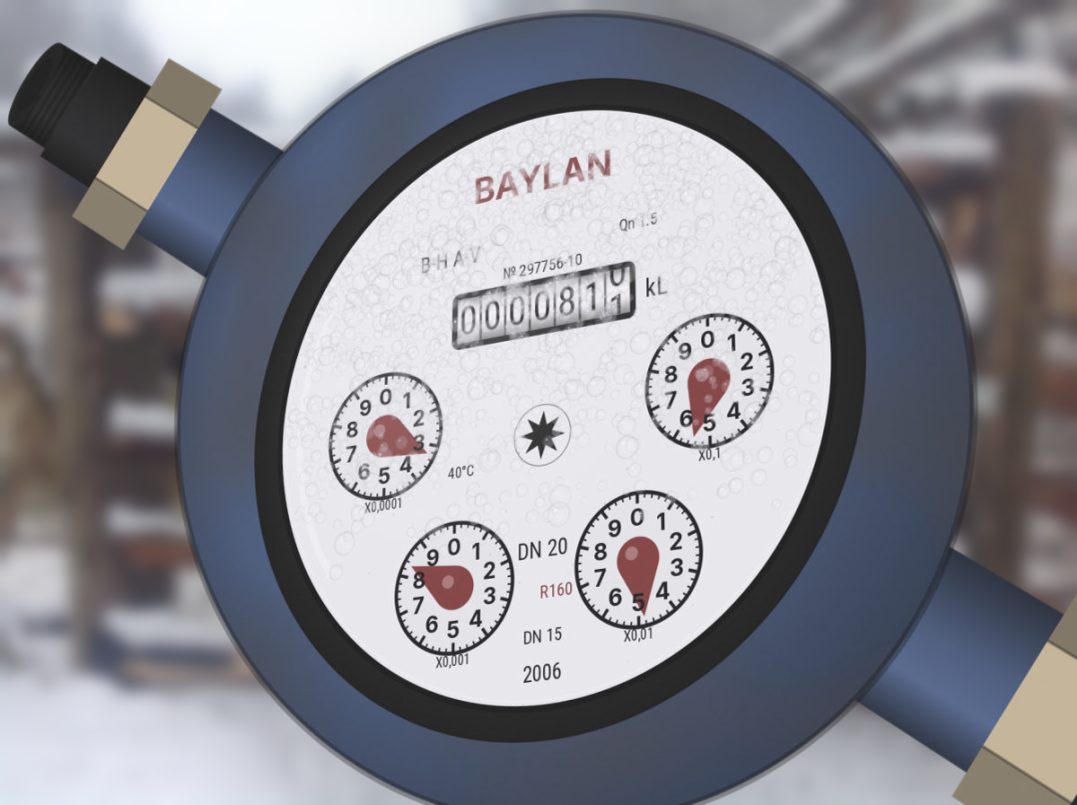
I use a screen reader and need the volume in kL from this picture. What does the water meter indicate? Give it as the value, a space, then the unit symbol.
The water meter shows 810.5483 kL
